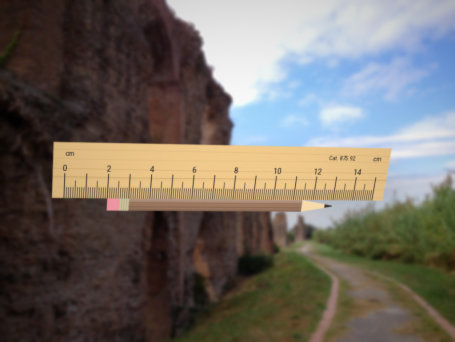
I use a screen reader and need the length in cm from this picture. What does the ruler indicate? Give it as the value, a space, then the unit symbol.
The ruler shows 11 cm
